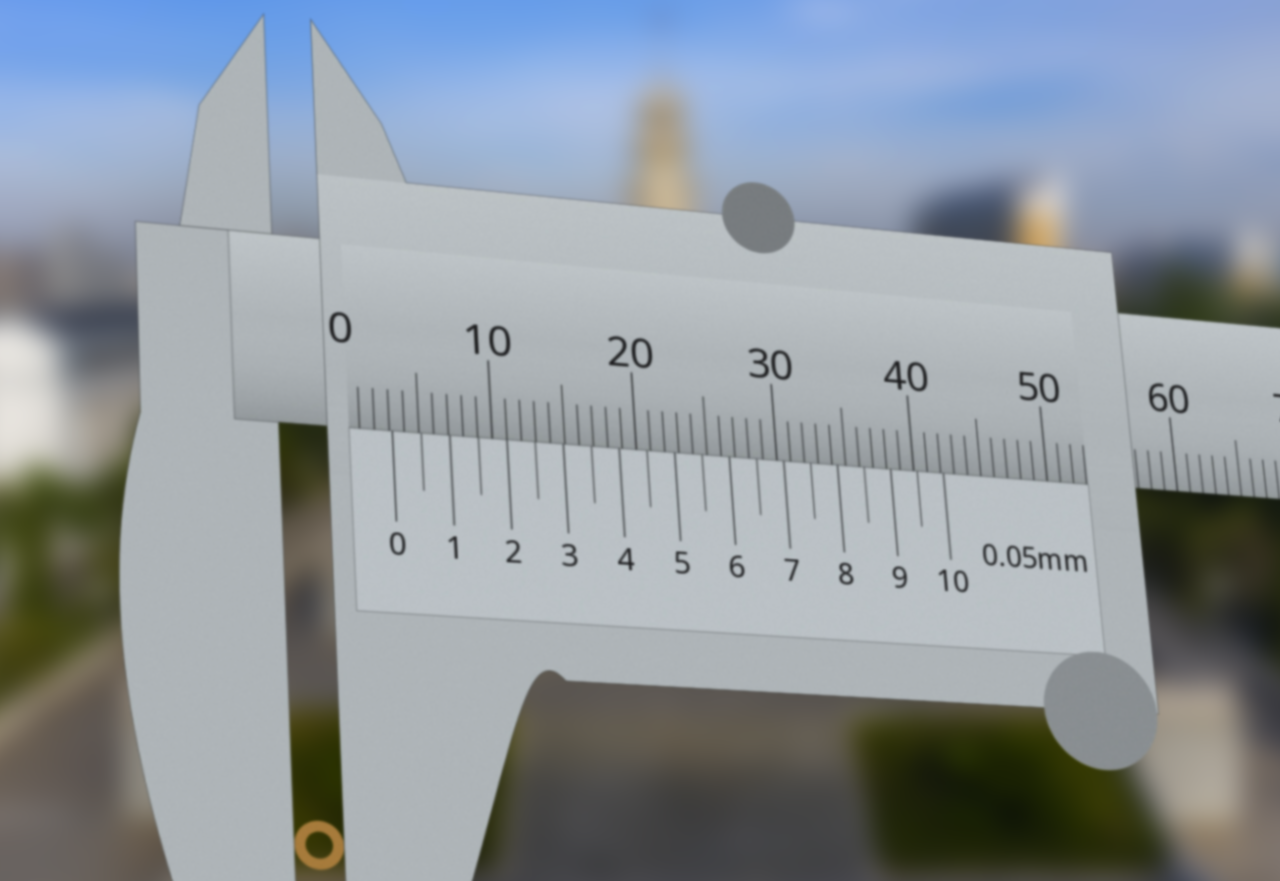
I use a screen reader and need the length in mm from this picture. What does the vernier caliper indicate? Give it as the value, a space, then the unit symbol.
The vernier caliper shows 3.2 mm
